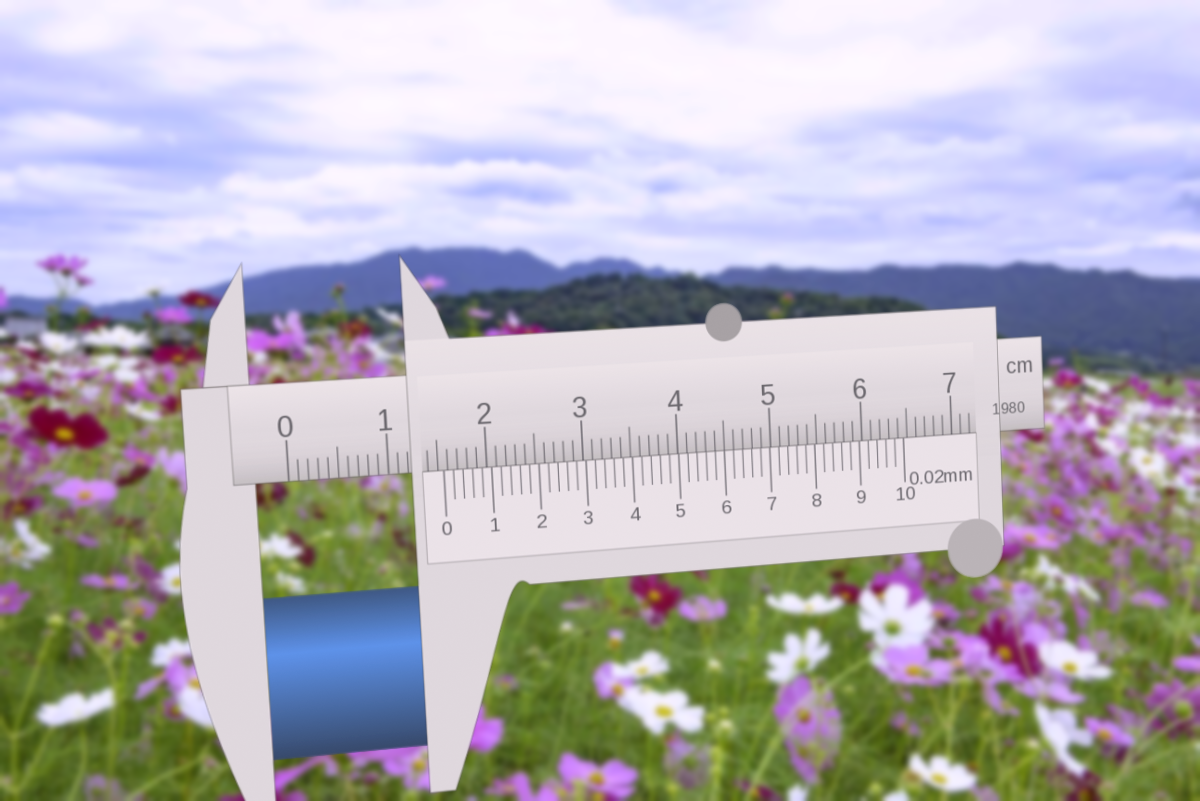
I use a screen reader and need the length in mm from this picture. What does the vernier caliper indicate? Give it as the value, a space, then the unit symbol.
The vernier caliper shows 15.6 mm
